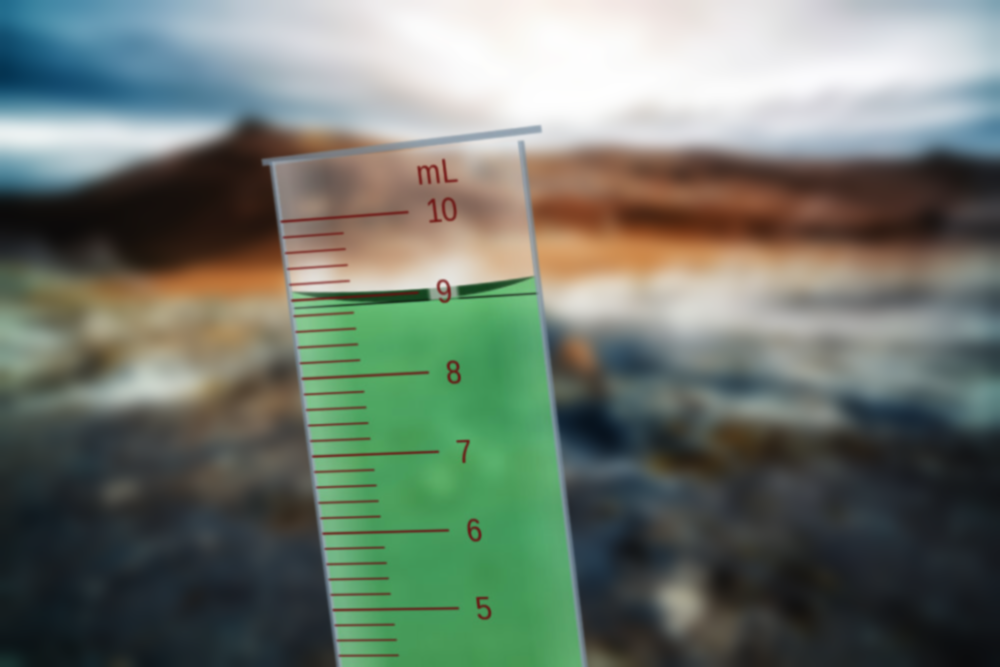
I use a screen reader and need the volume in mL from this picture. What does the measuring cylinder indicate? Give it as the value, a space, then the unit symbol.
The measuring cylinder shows 8.9 mL
